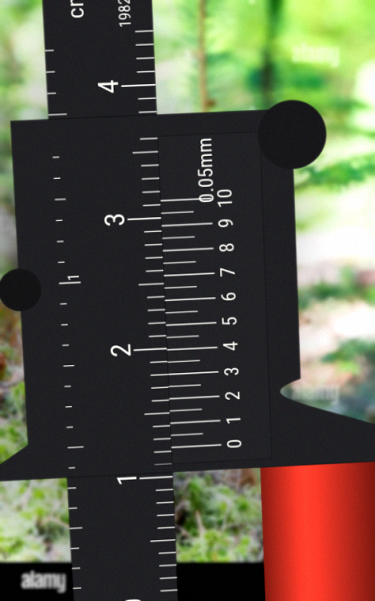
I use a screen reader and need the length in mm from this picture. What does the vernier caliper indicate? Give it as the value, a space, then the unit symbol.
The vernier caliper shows 12.3 mm
